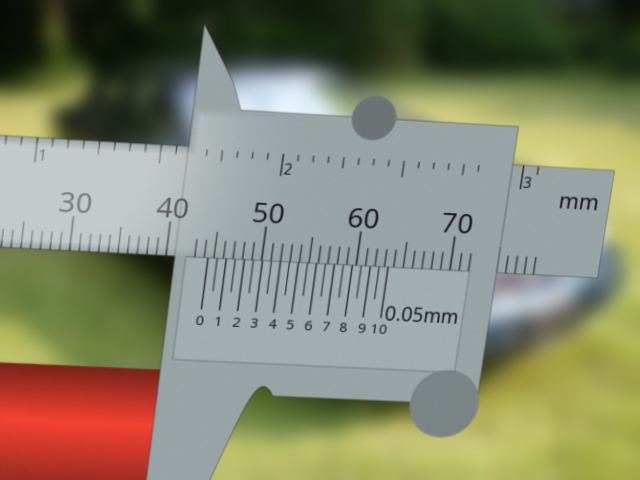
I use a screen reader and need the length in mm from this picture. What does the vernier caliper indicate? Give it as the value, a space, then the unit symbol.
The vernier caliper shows 44.4 mm
